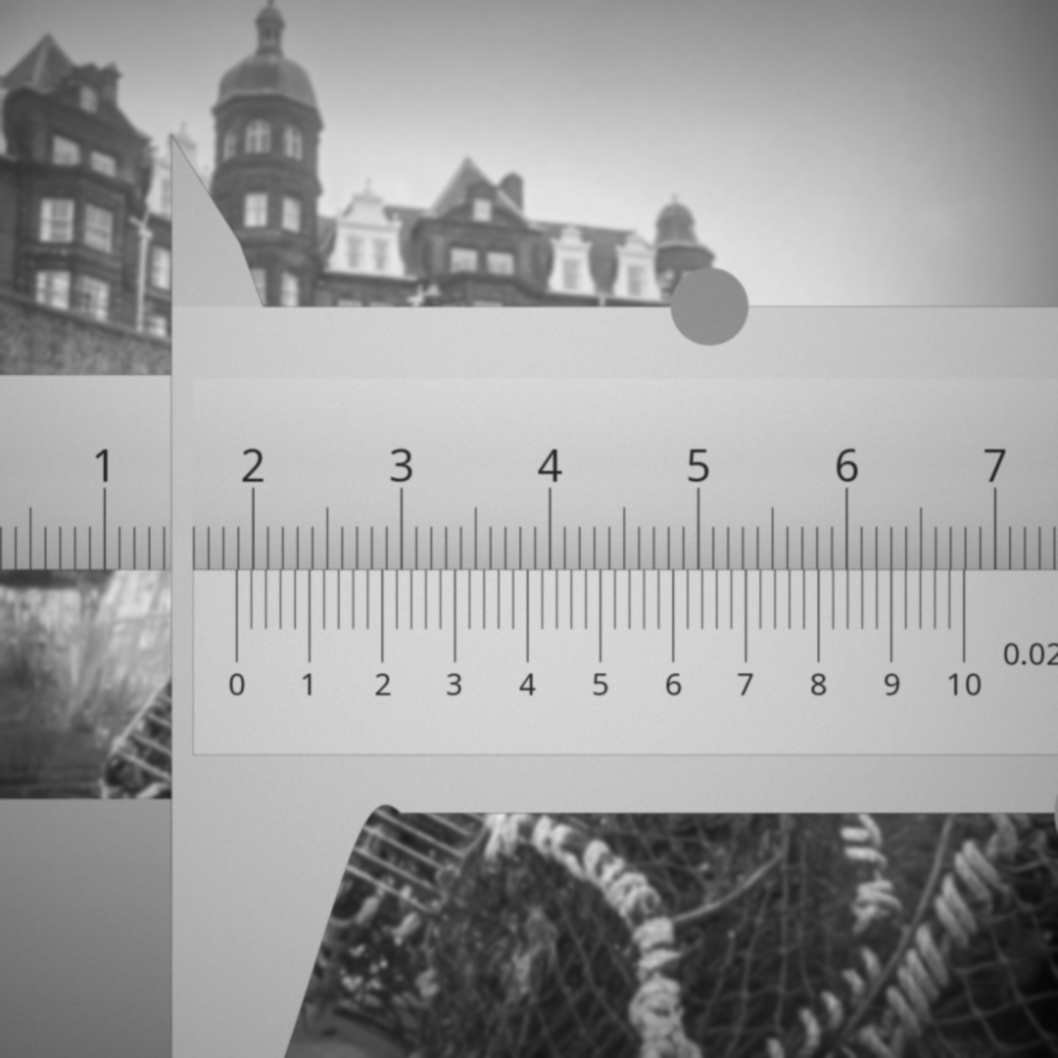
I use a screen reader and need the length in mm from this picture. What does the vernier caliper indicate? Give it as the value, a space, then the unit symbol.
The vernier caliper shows 18.9 mm
